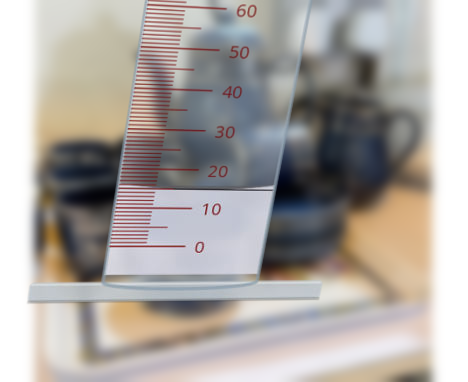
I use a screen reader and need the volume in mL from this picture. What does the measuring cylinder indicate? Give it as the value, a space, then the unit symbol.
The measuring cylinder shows 15 mL
